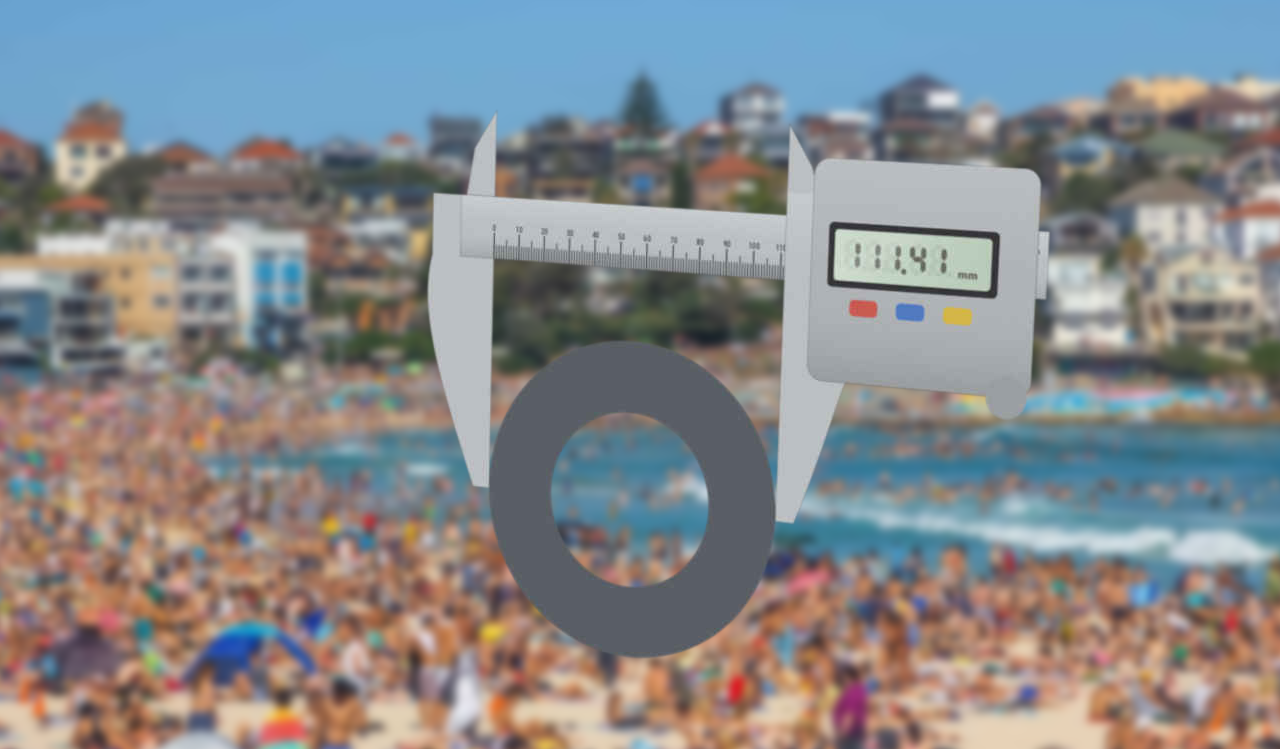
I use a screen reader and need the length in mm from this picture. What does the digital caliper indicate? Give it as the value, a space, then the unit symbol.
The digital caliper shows 111.41 mm
